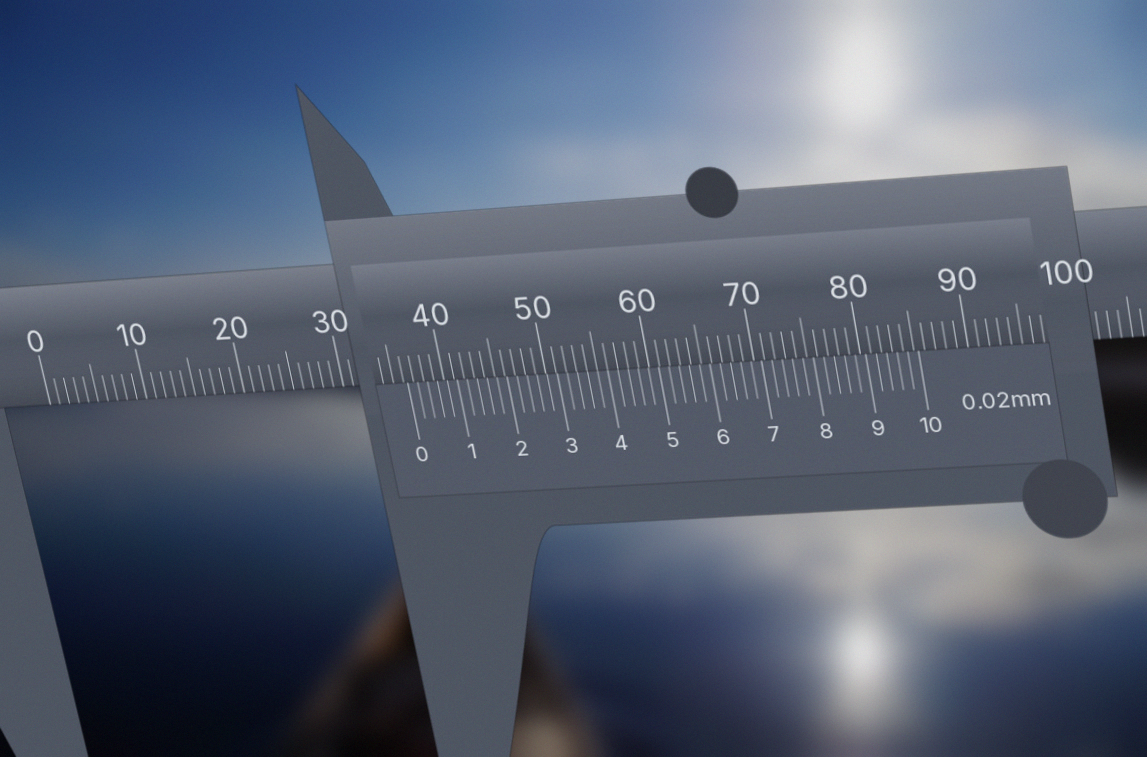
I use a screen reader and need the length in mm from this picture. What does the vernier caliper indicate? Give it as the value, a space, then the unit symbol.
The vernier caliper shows 36.4 mm
